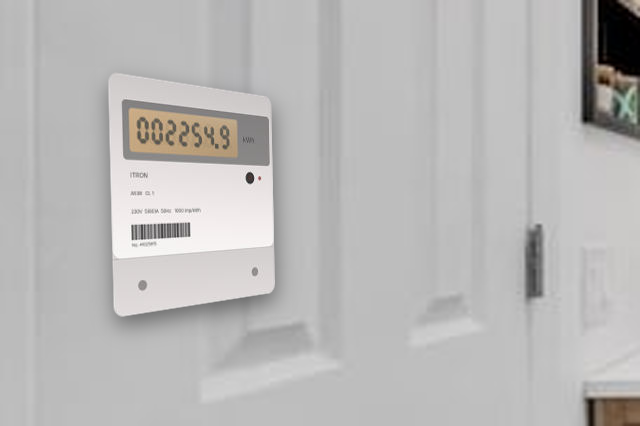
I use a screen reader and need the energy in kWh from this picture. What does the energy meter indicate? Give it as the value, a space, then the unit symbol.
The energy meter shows 2254.9 kWh
